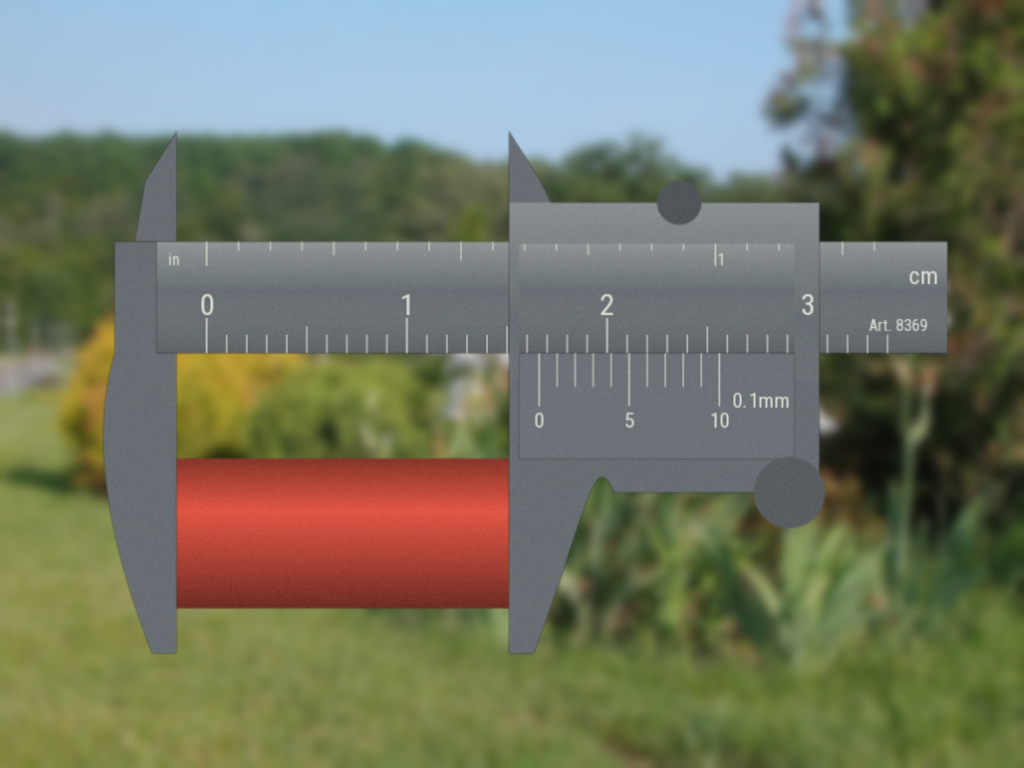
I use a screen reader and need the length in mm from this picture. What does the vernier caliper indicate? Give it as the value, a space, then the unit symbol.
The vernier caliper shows 16.6 mm
